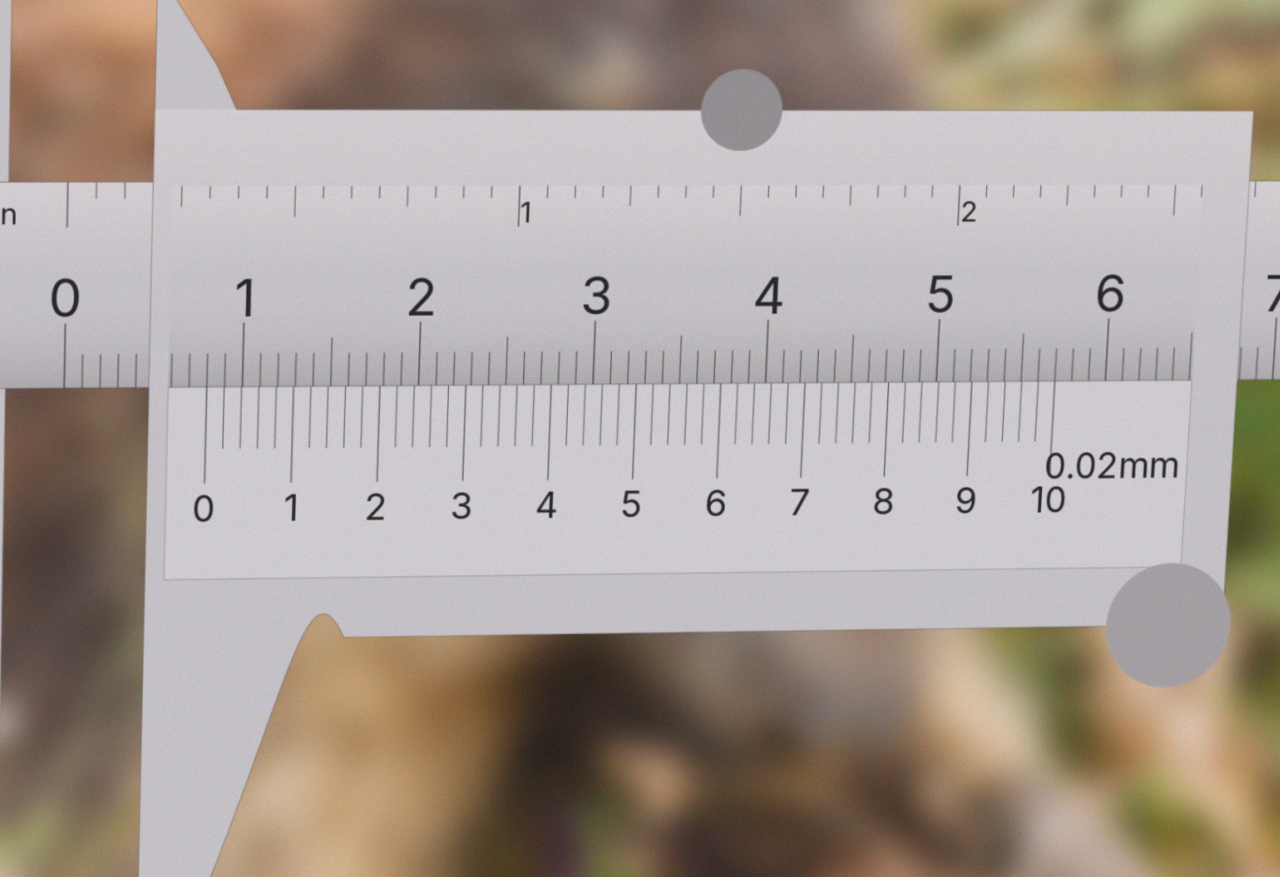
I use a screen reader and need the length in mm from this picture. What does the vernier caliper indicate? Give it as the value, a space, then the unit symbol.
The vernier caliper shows 8.0 mm
